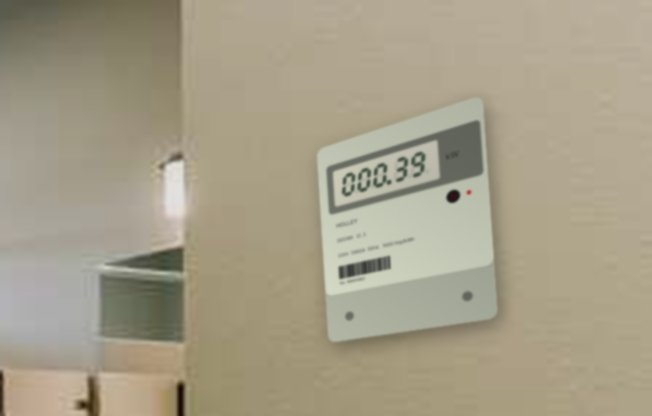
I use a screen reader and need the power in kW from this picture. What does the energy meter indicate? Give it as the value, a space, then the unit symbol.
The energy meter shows 0.39 kW
